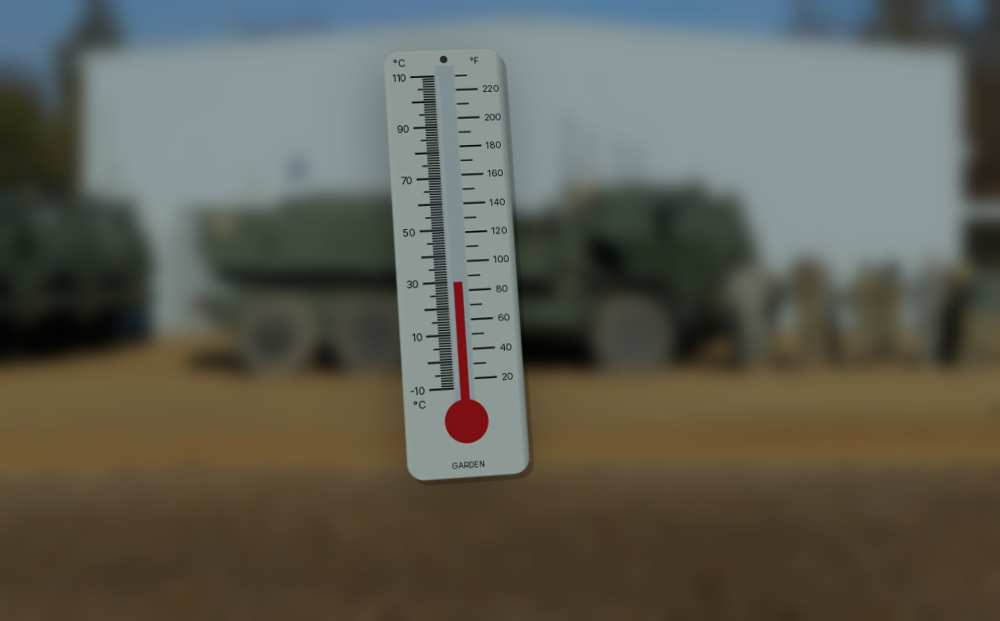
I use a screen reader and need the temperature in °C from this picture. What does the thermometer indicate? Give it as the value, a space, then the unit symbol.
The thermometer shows 30 °C
